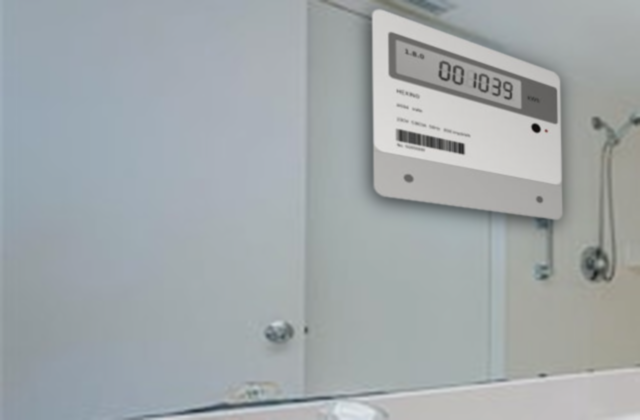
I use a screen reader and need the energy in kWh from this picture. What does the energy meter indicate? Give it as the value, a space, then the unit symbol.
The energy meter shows 1039 kWh
